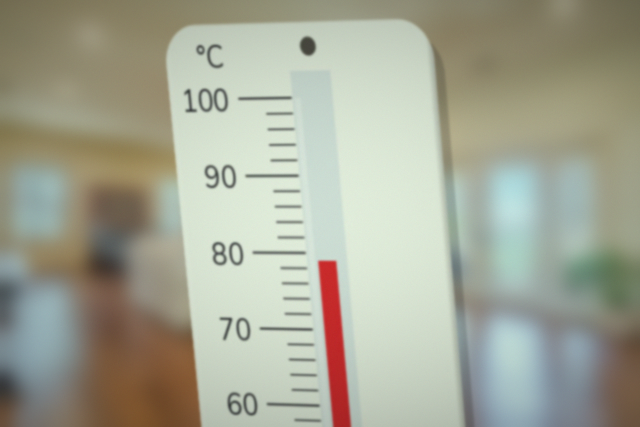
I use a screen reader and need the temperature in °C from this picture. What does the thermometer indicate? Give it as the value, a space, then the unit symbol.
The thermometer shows 79 °C
